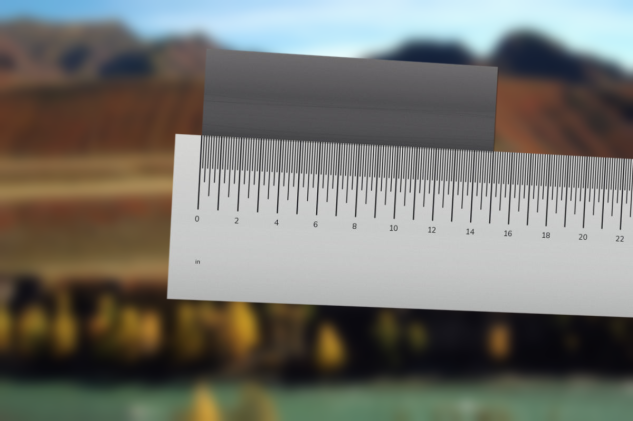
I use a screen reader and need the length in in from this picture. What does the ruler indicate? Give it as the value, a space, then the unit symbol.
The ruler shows 15 in
